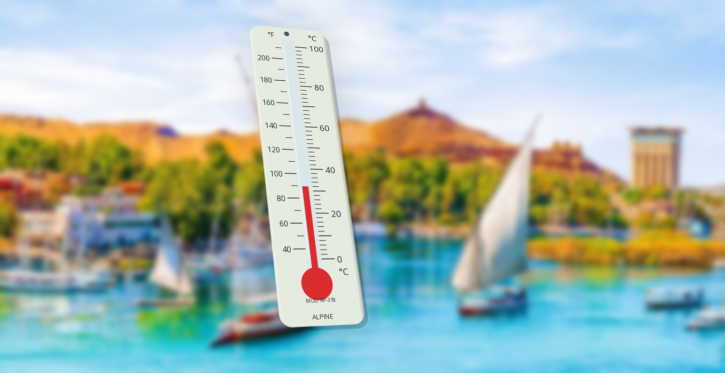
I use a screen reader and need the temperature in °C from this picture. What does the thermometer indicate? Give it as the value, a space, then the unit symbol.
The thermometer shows 32 °C
